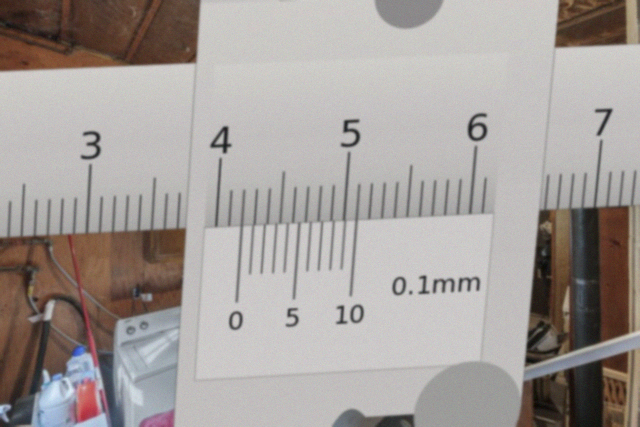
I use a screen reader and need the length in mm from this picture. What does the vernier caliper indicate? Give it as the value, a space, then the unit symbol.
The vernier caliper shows 42.0 mm
